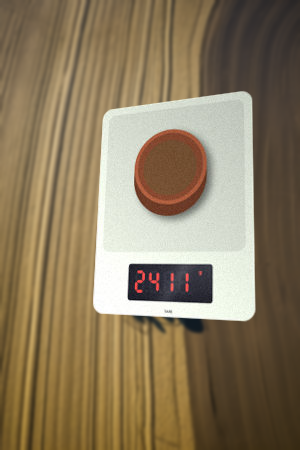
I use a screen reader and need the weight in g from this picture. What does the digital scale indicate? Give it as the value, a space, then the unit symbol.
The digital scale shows 2411 g
